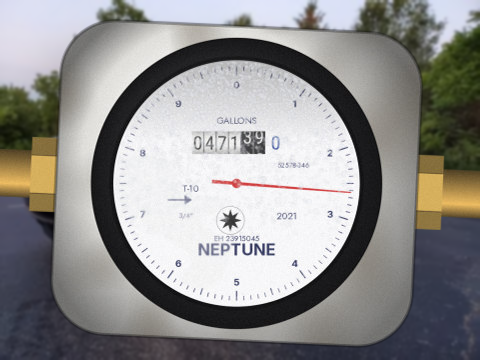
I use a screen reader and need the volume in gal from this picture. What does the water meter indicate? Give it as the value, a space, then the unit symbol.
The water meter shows 471392.6 gal
